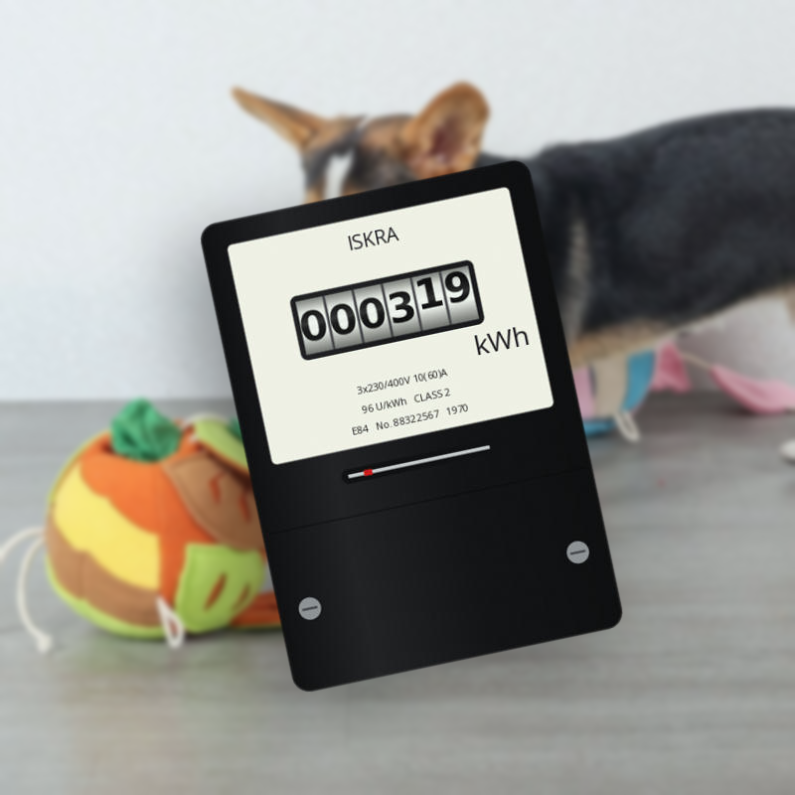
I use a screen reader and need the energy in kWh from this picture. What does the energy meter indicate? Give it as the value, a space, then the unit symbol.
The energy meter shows 319 kWh
